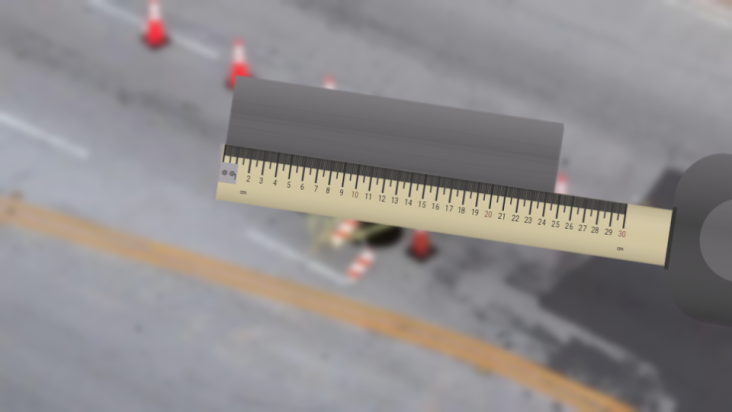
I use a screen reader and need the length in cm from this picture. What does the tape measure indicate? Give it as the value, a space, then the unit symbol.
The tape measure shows 24.5 cm
